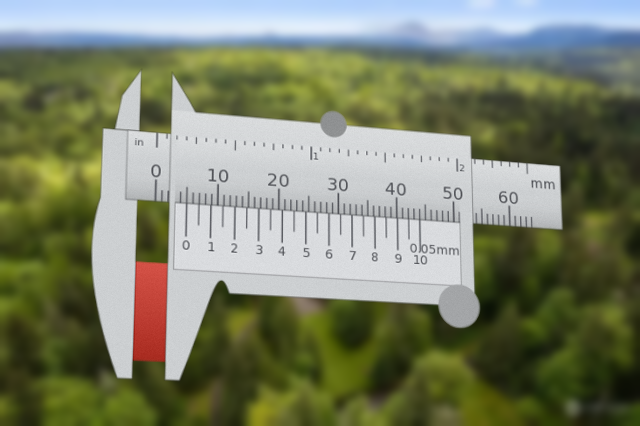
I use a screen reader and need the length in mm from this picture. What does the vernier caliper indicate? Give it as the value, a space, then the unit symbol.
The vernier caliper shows 5.0 mm
